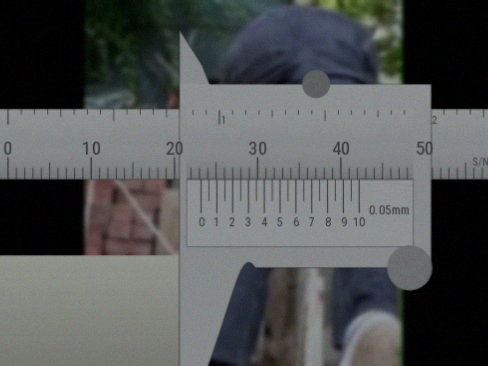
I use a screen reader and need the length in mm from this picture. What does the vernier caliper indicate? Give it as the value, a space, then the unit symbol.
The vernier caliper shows 23.2 mm
